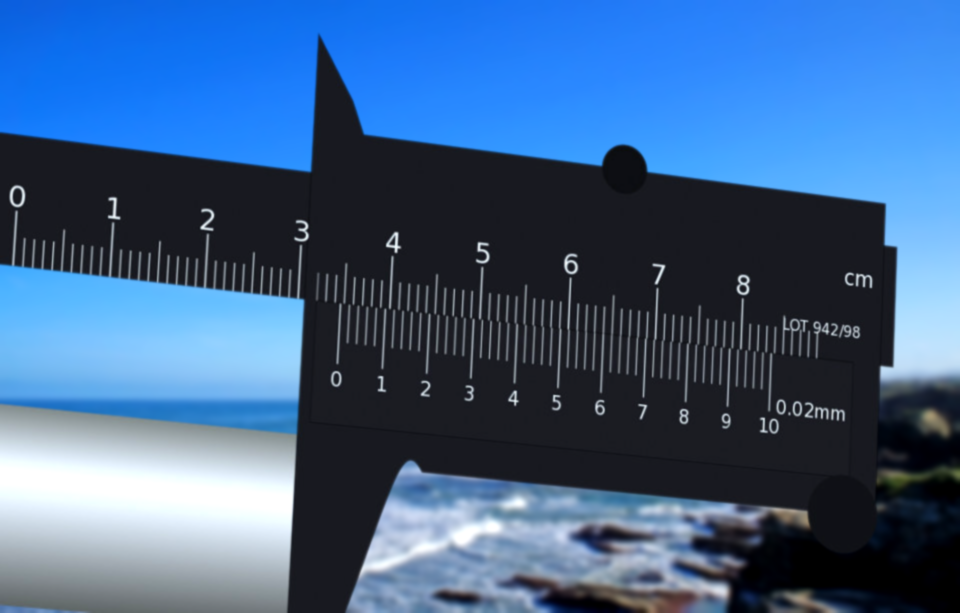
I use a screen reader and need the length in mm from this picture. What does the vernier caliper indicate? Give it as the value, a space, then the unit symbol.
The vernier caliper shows 34.6 mm
